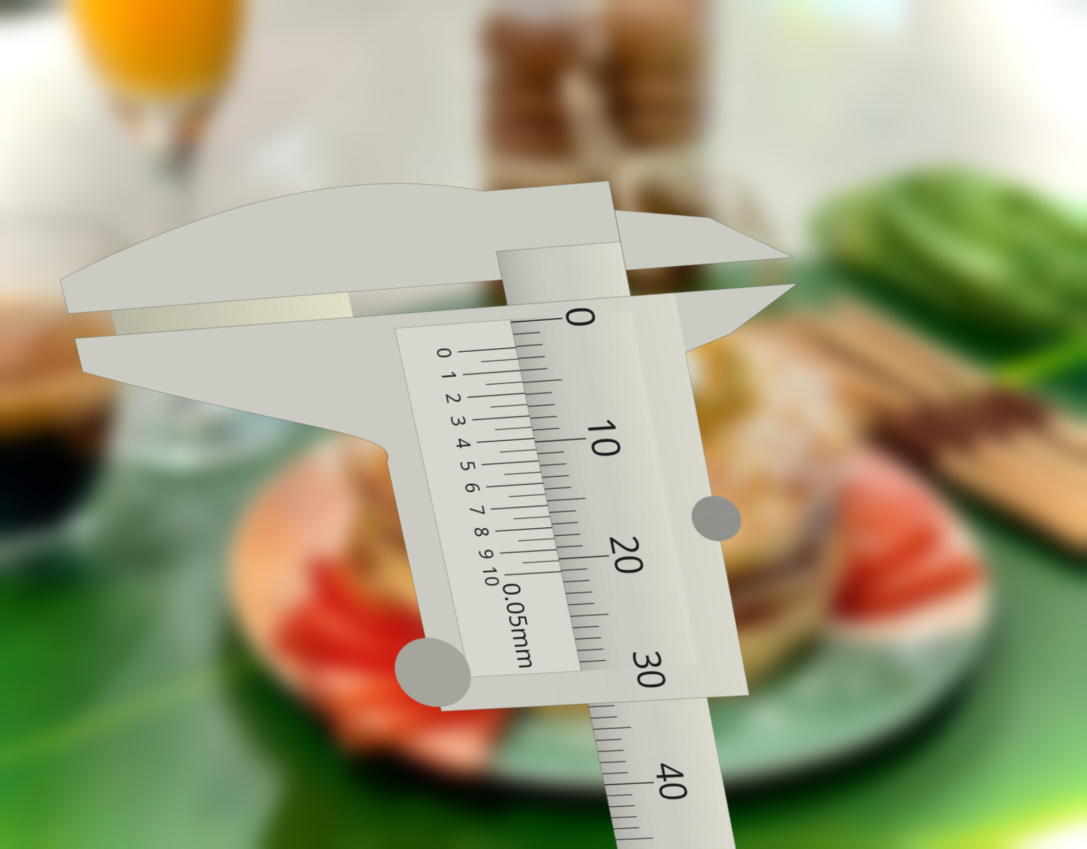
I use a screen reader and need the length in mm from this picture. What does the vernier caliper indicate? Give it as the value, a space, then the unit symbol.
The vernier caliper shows 2.1 mm
